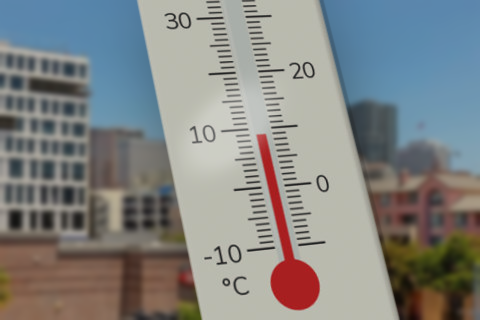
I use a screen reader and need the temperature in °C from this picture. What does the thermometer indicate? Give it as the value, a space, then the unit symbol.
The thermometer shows 9 °C
